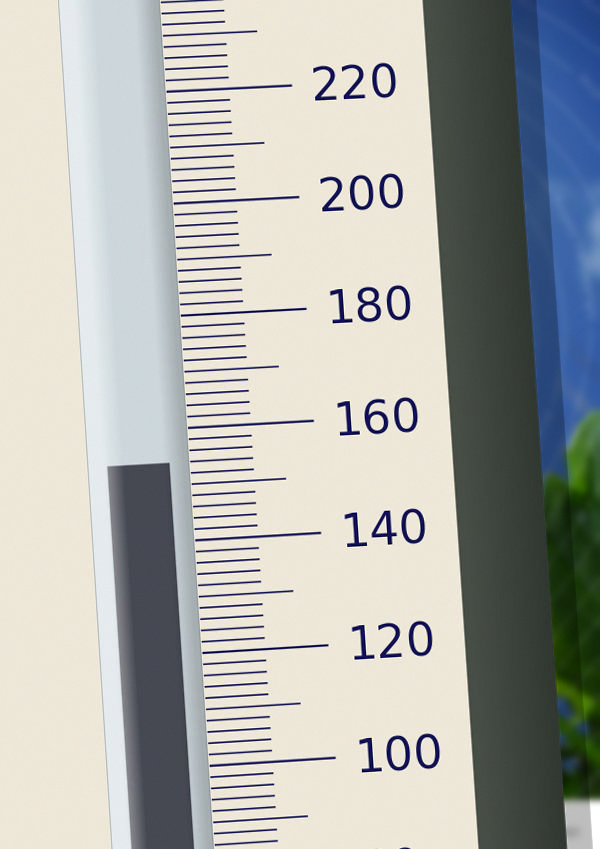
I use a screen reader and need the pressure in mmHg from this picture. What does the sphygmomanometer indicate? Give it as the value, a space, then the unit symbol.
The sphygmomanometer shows 154 mmHg
